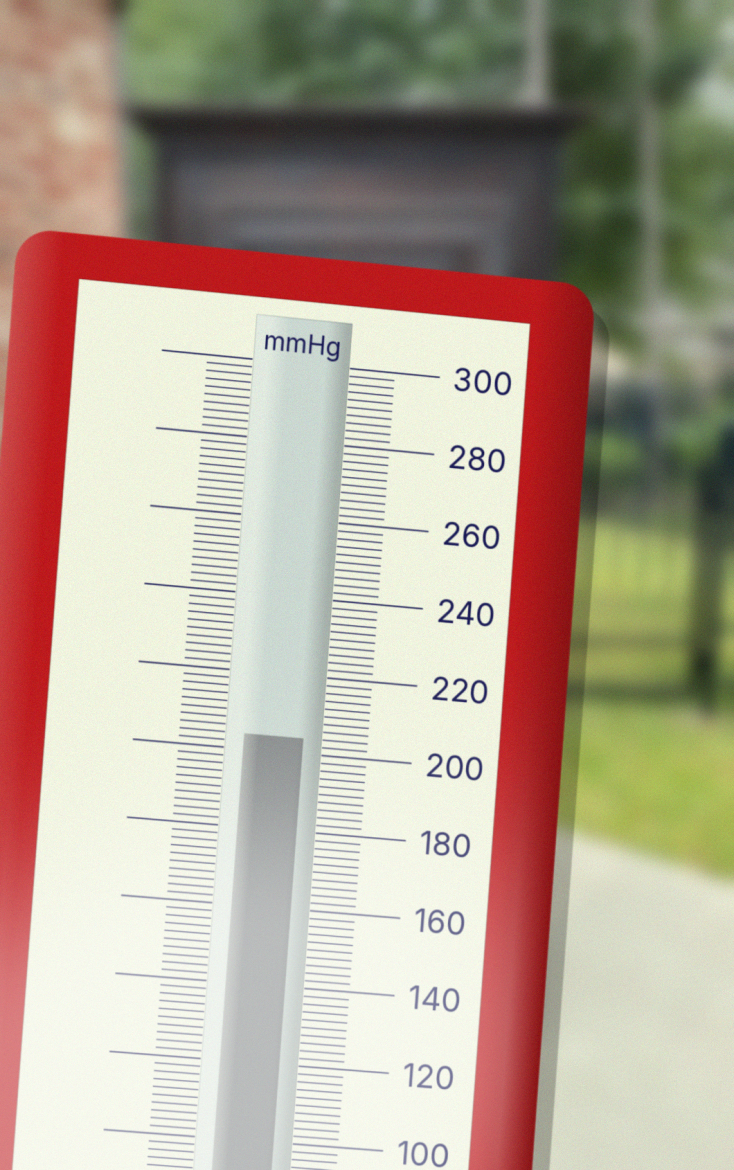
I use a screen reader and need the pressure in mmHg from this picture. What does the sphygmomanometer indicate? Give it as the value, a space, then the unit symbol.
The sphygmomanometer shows 204 mmHg
